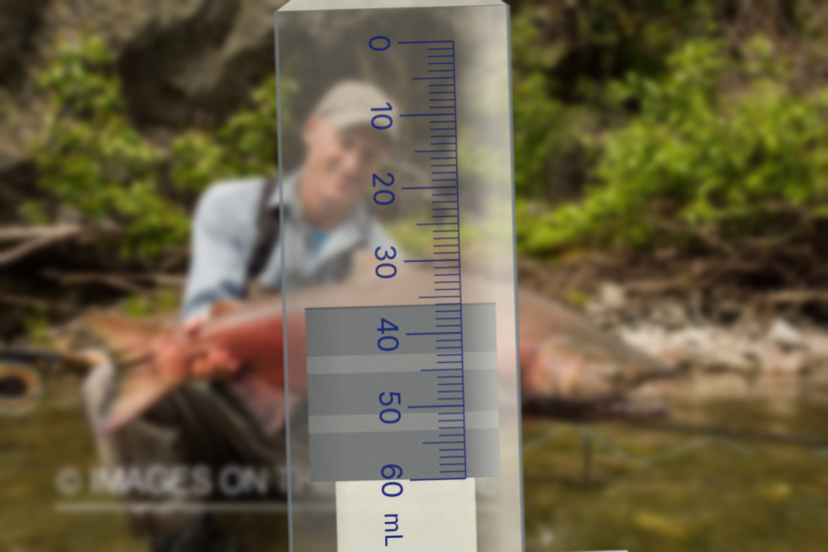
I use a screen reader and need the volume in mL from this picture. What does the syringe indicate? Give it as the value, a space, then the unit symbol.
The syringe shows 36 mL
